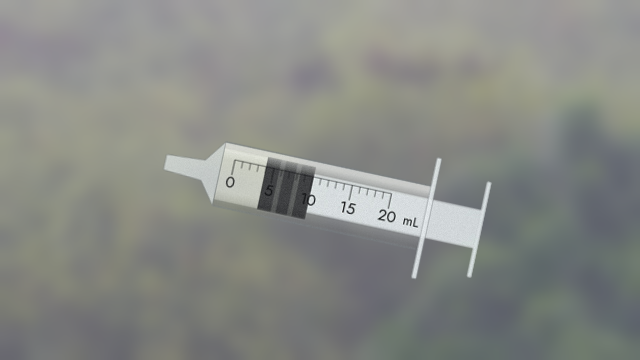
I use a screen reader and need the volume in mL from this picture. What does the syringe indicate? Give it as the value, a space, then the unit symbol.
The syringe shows 4 mL
